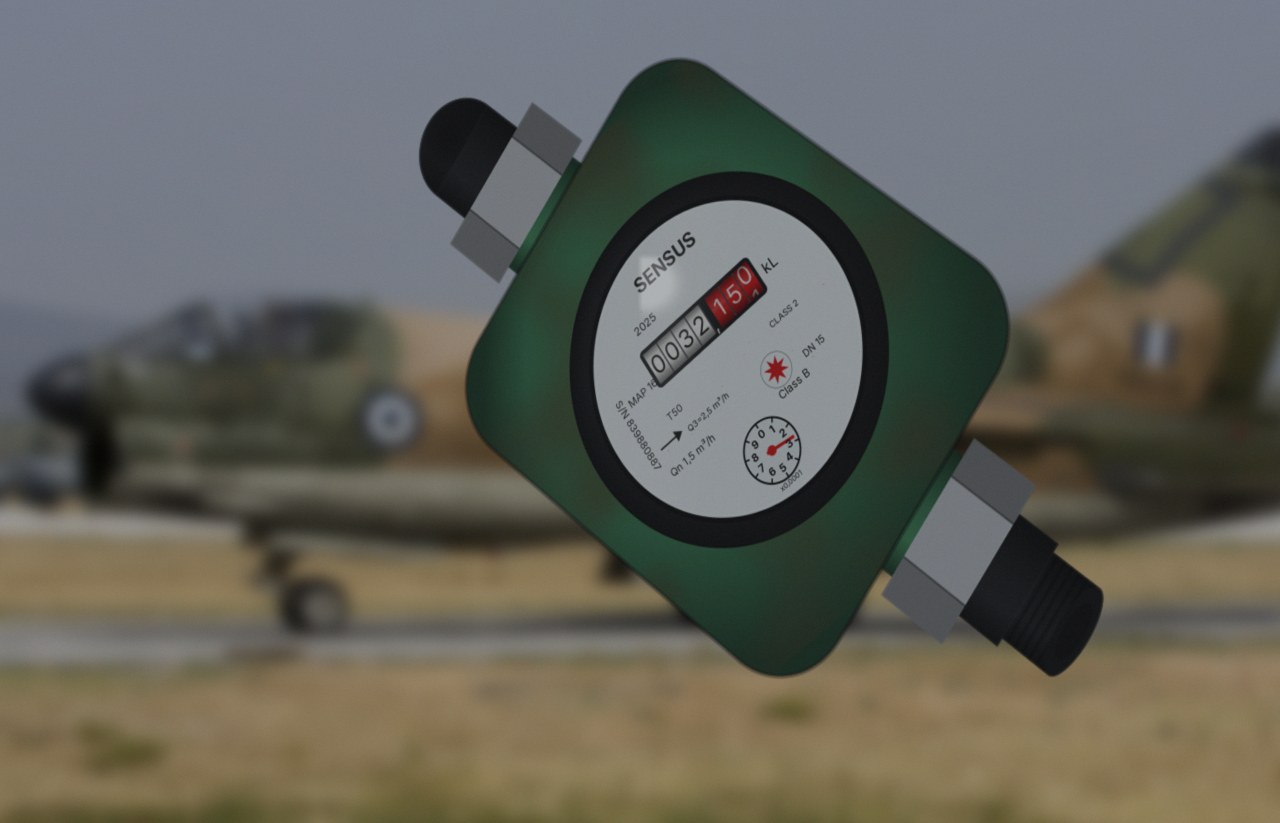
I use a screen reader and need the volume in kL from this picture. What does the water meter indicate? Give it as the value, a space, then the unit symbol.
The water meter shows 32.1502 kL
